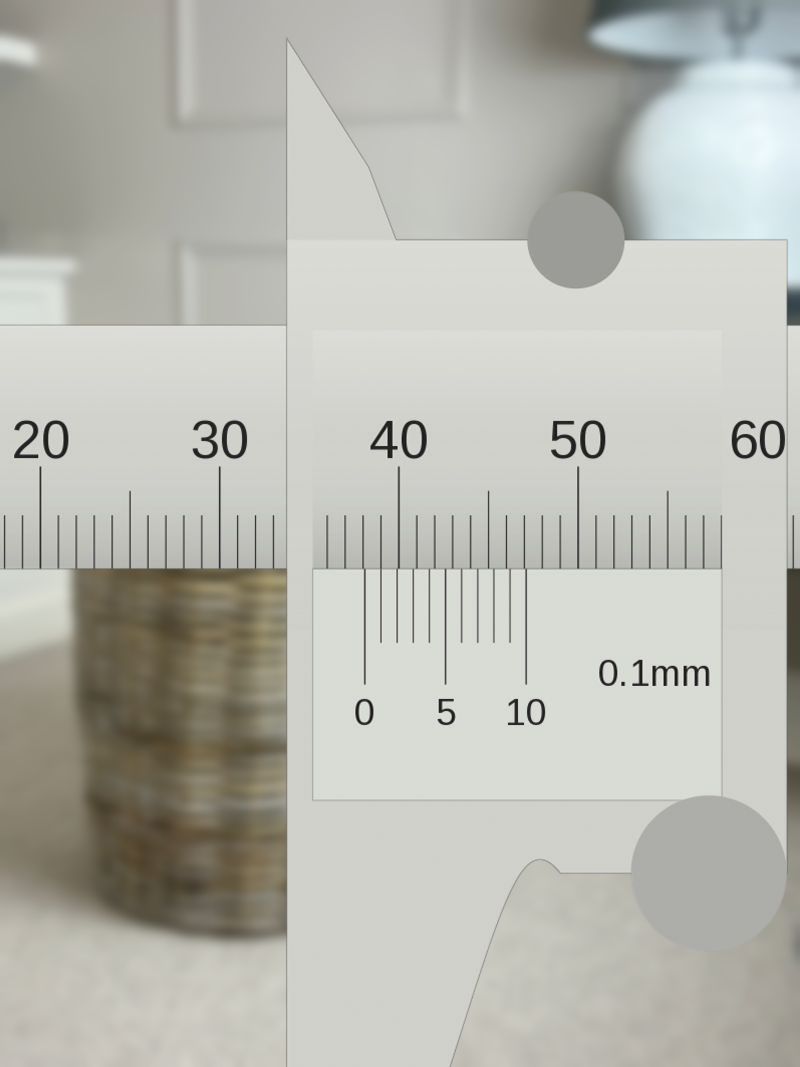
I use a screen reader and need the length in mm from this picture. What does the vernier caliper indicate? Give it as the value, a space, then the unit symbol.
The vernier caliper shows 38.1 mm
